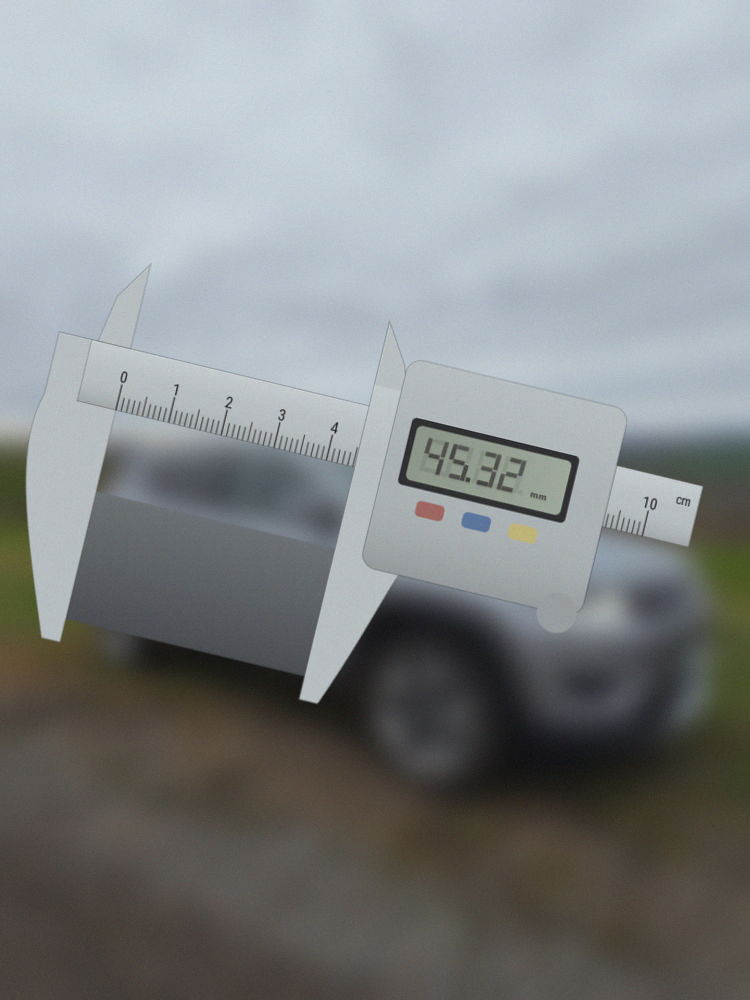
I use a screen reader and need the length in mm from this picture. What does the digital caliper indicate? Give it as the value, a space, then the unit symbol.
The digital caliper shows 45.32 mm
